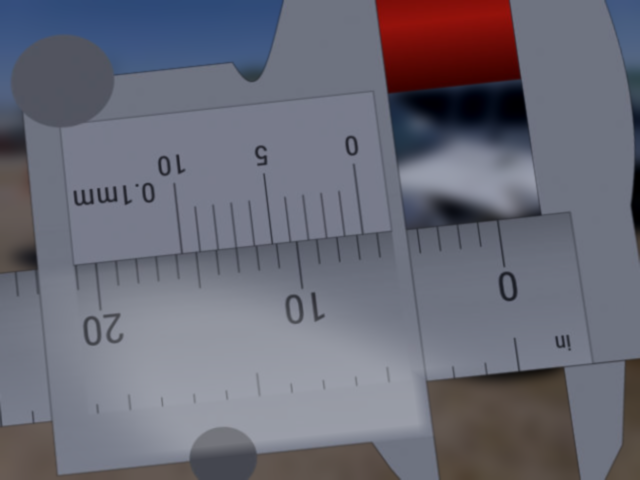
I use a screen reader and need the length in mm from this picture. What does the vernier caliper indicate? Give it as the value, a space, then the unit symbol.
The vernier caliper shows 6.7 mm
